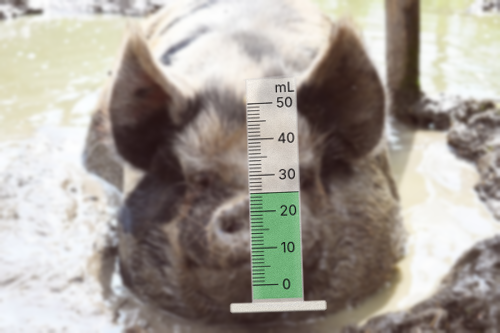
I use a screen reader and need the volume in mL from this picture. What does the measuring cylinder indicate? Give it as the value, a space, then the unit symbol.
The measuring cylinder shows 25 mL
